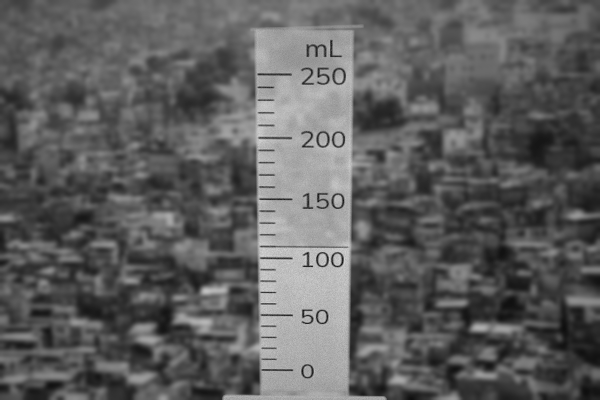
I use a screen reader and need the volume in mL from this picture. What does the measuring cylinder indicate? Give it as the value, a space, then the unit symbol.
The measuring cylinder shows 110 mL
